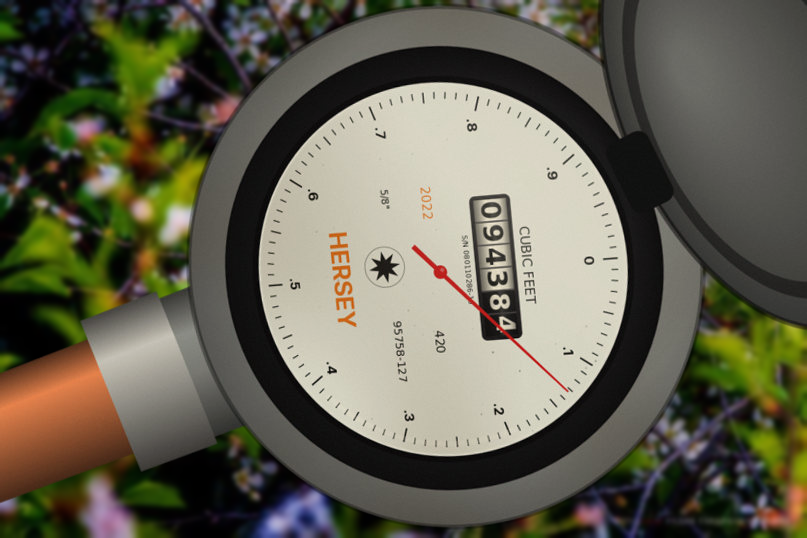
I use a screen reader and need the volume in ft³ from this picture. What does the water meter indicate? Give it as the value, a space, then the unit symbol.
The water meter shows 94384.13 ft³
